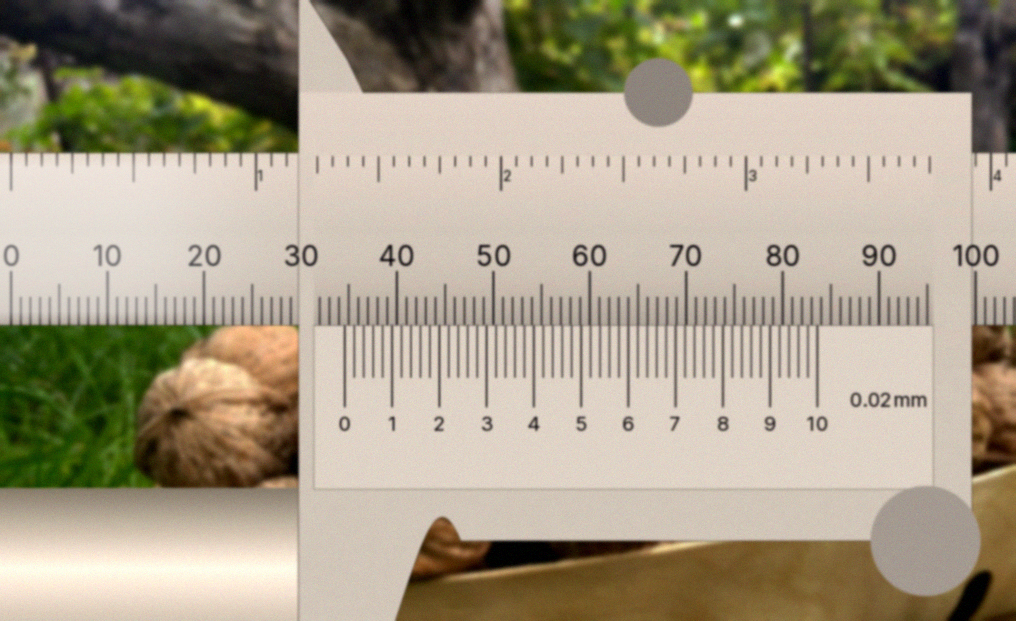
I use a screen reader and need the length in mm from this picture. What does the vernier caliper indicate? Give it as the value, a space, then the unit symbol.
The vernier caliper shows 34.6 mm
